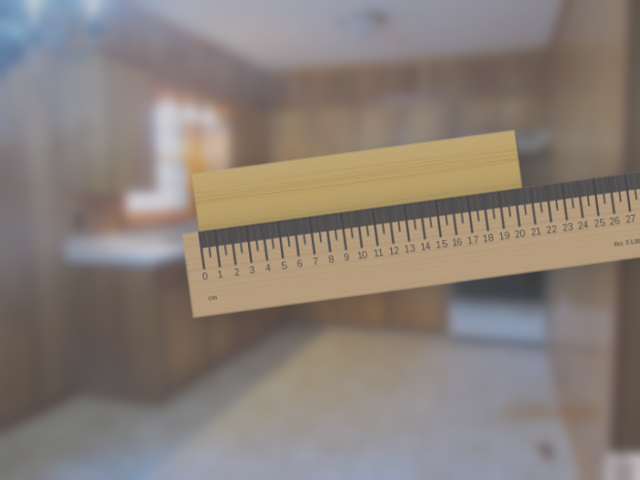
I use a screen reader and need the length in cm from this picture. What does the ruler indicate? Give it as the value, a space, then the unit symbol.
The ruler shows 20.5 cm
